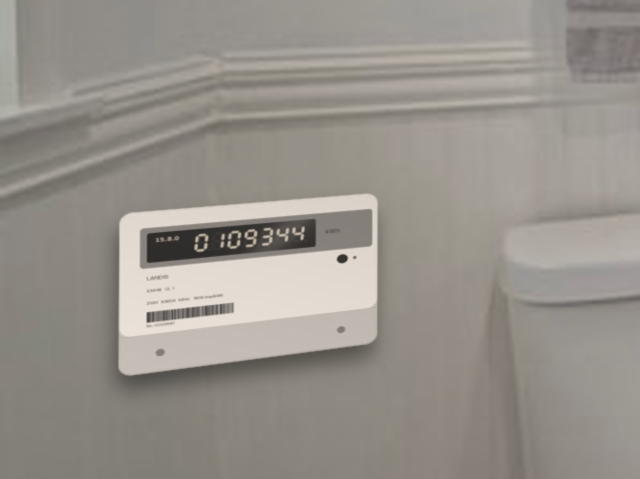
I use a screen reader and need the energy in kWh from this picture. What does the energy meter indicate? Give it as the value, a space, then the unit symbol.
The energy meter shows 109344 kWh
